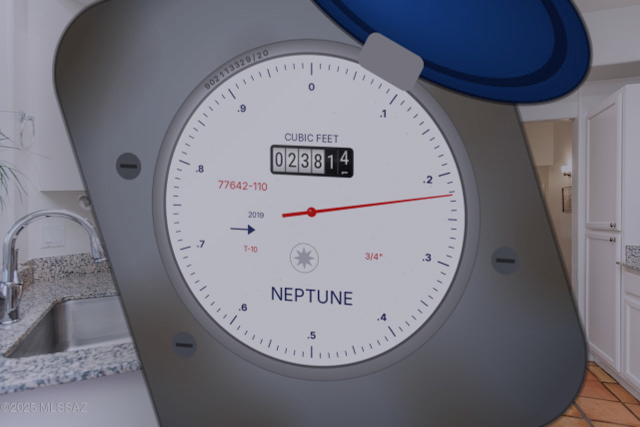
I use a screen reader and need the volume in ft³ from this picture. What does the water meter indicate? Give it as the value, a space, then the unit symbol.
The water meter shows 23814.22 ft³
